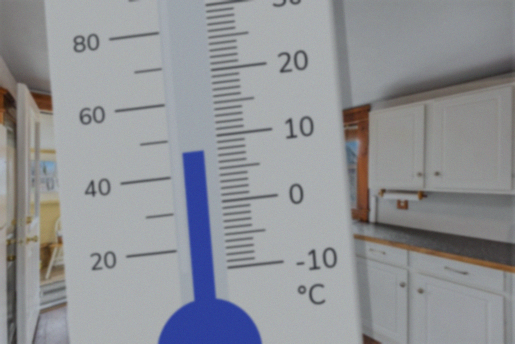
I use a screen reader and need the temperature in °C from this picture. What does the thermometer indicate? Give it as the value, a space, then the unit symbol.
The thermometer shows 8 °C
